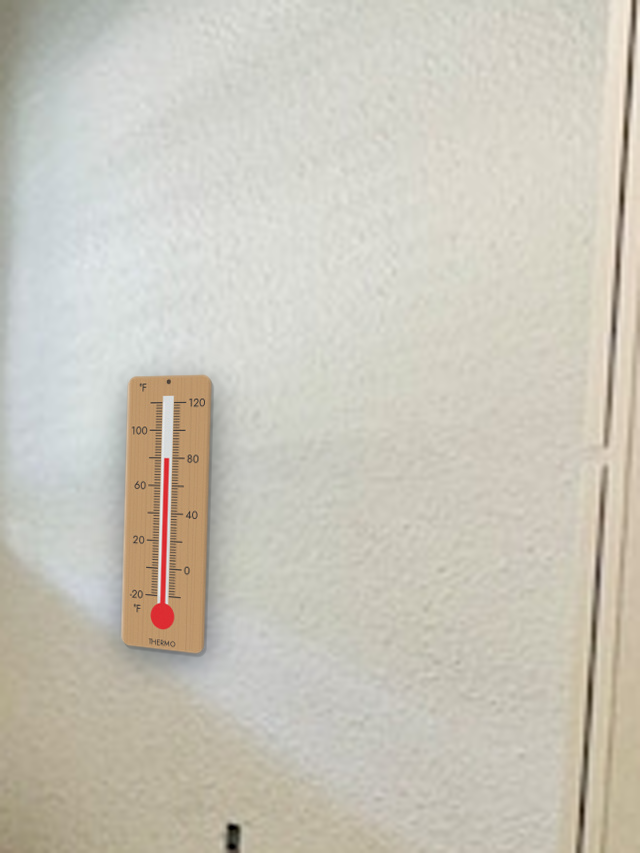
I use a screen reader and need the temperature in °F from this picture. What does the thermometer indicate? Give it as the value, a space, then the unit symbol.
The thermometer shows 80 °F
